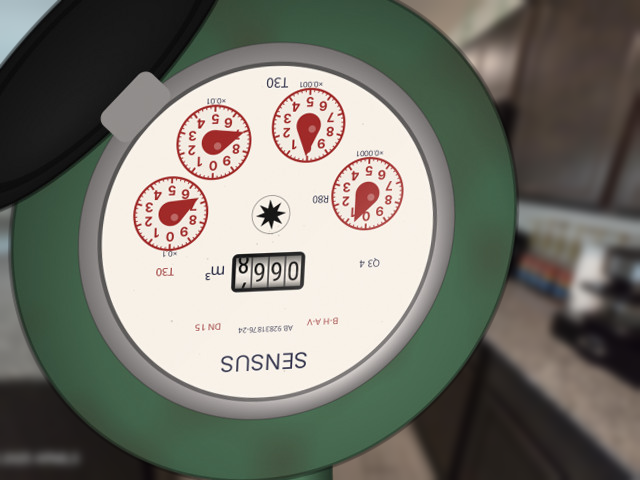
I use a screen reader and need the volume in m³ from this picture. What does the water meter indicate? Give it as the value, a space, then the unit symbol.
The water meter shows 667.6700 m³
